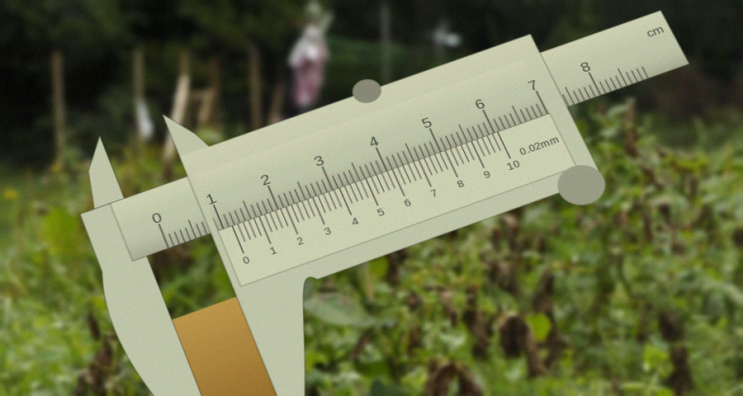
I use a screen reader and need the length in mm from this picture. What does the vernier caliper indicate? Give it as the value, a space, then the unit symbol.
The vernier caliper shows 11.6 mm
